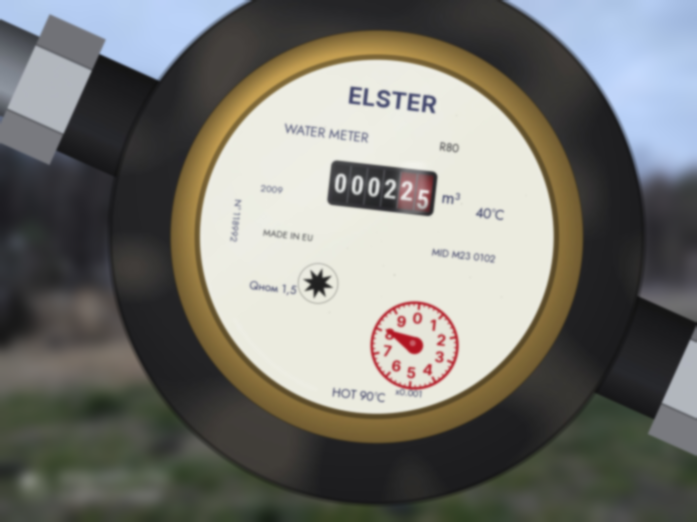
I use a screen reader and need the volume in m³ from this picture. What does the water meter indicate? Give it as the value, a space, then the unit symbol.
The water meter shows 2.248 m³
